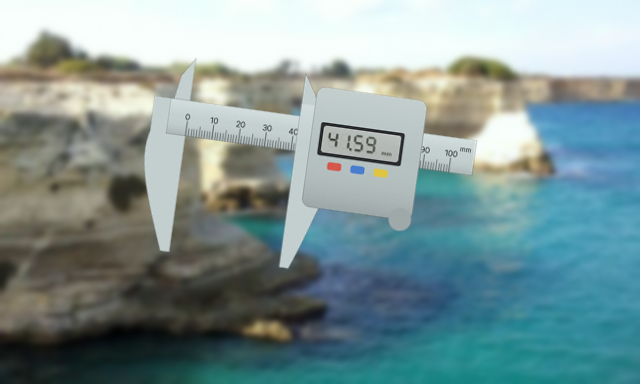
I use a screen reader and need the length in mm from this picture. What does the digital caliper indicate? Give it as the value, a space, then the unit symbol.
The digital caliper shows 41.59 mm
